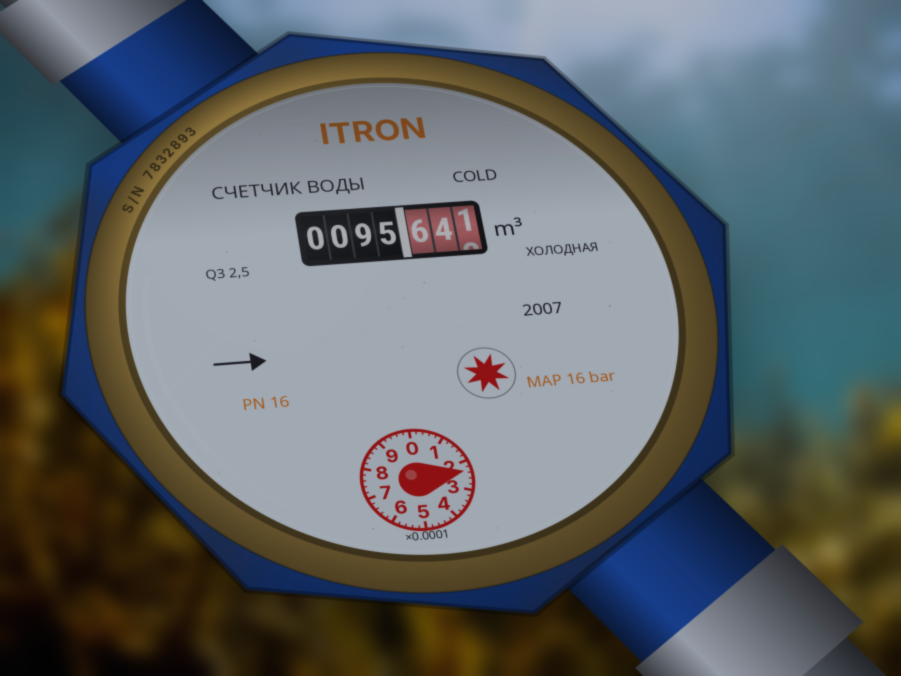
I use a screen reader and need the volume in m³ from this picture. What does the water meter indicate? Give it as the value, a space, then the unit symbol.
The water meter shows 95.6412 m³
